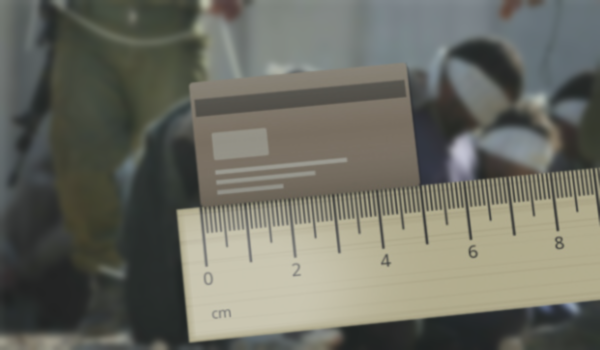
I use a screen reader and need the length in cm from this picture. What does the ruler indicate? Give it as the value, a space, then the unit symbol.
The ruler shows 5 cm
